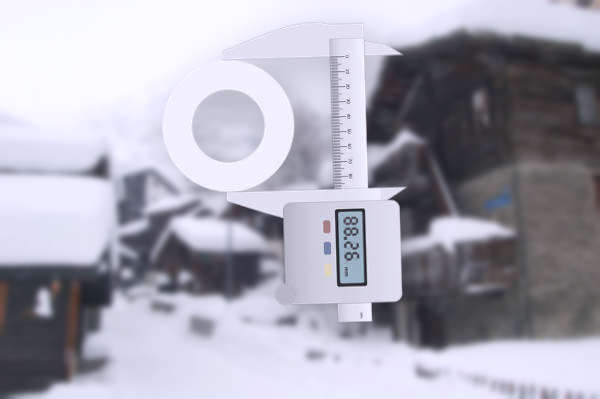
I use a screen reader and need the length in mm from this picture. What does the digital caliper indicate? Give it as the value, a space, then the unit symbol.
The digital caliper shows 88.26 mm
